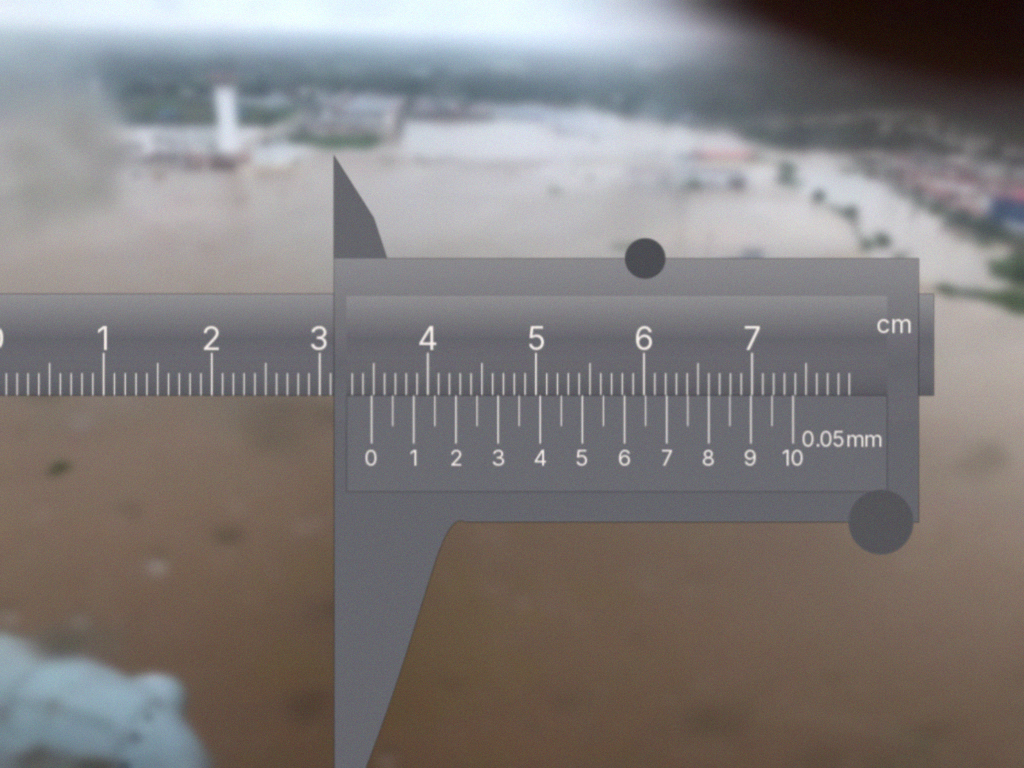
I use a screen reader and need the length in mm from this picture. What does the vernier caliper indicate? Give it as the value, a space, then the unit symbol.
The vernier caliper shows 34.8 mm
